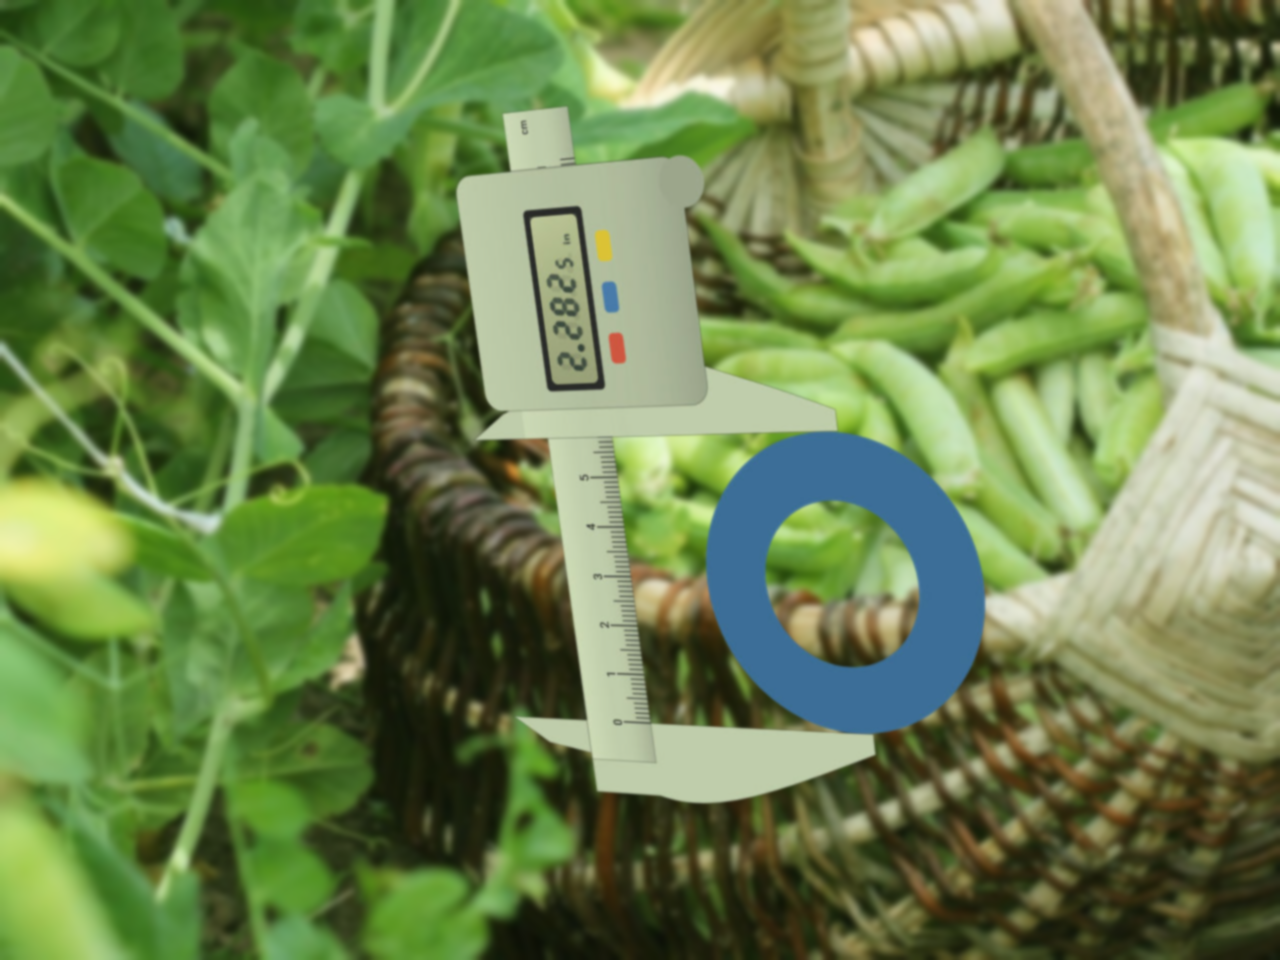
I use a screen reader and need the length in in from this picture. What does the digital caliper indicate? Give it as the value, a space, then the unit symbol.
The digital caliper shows 2.2825 in
